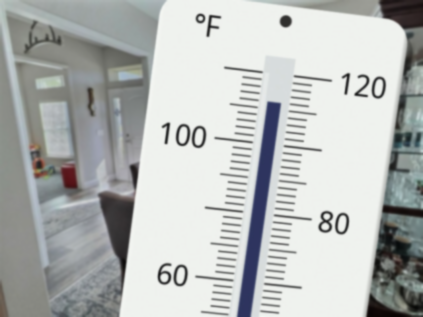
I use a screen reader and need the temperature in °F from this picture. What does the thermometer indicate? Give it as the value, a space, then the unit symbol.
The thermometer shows 112 °F
